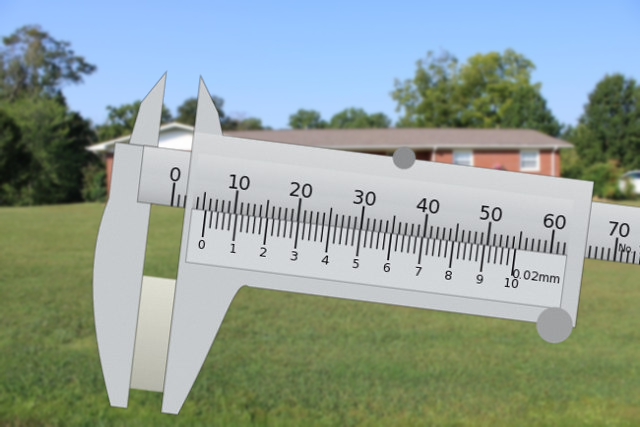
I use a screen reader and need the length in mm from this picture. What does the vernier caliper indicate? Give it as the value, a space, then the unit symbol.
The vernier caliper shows 5.4 mm
